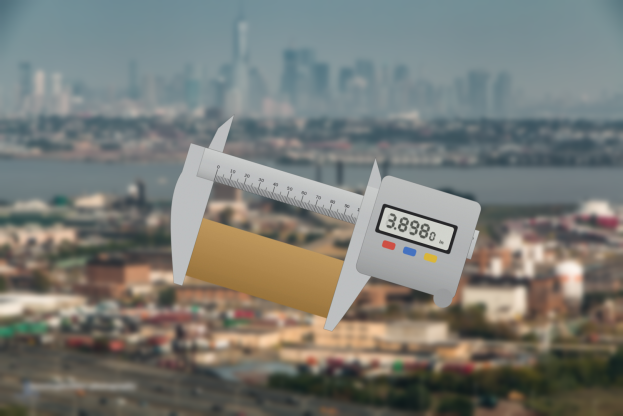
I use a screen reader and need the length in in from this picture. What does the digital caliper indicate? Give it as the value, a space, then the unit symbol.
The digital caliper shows 3.8980 in
